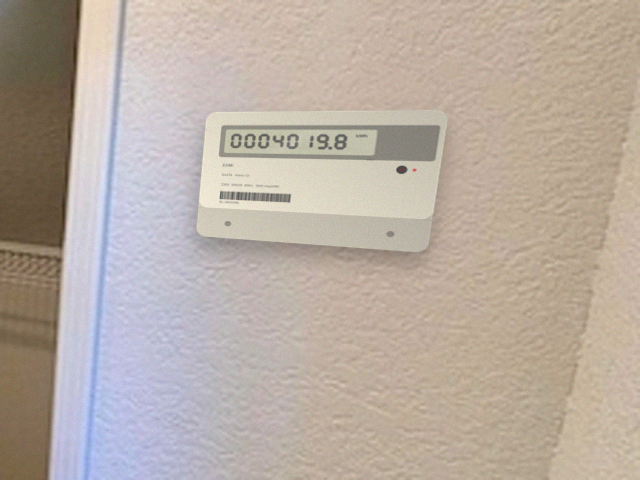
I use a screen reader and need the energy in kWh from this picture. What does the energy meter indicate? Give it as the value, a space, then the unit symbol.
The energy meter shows 4019.8 kWh
